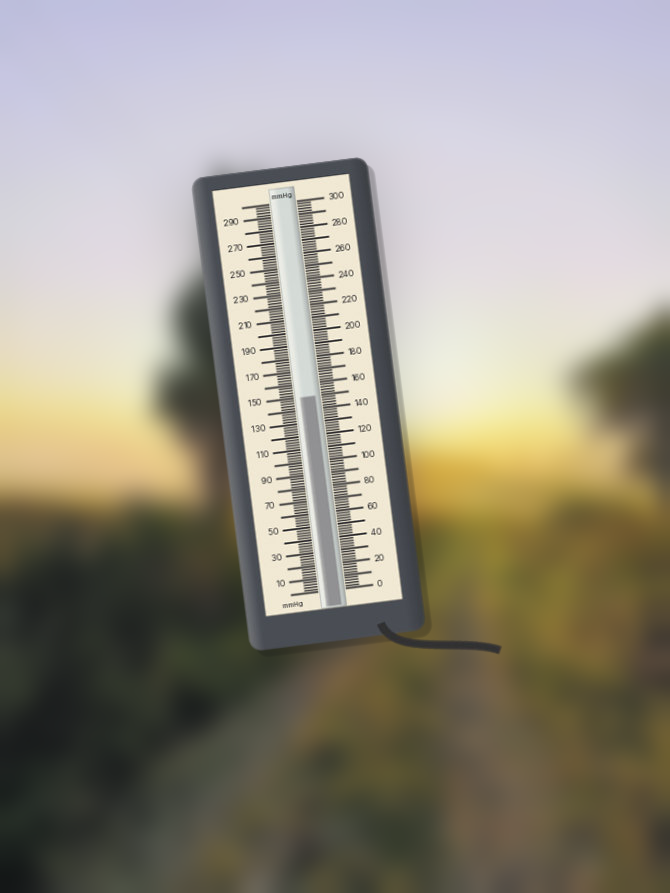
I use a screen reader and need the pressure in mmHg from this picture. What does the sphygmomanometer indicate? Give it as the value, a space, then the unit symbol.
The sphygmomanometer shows 150 mmHg
